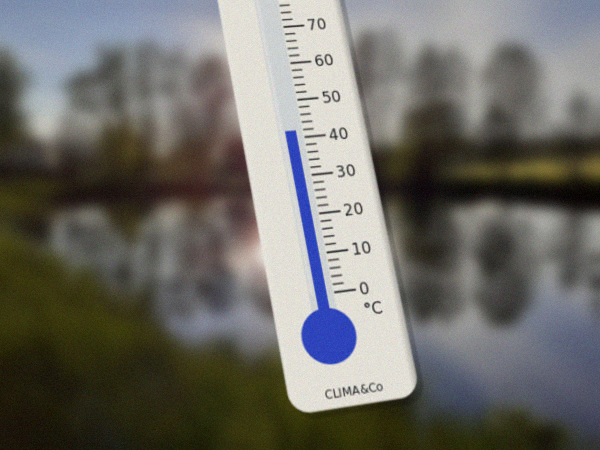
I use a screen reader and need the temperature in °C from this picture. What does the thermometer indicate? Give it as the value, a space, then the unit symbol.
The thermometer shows 42 °C
